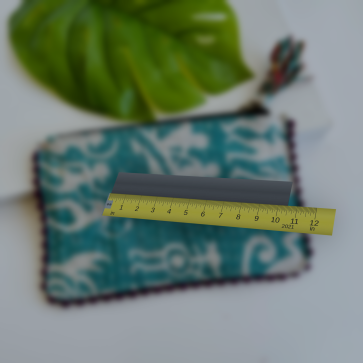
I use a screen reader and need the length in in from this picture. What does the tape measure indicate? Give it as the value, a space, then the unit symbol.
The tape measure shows 10.5 in
